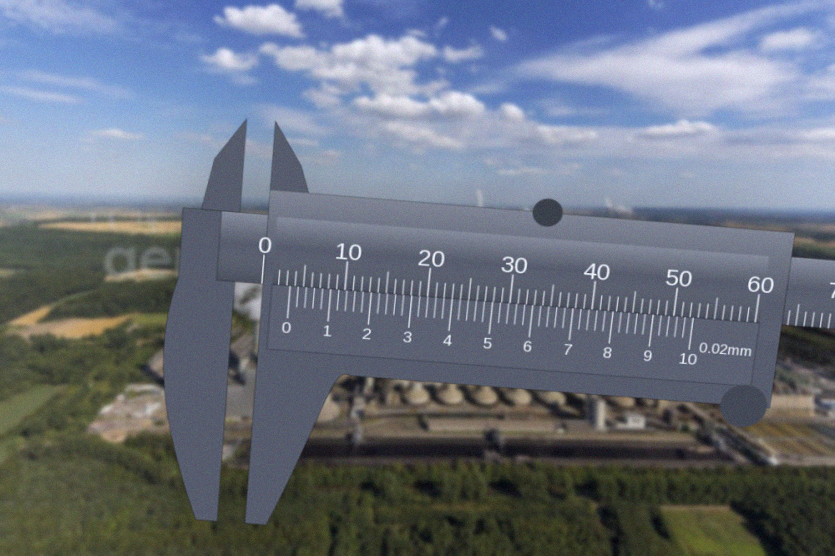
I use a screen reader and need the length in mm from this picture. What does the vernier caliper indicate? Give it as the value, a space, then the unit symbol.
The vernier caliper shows 3.4 mm
